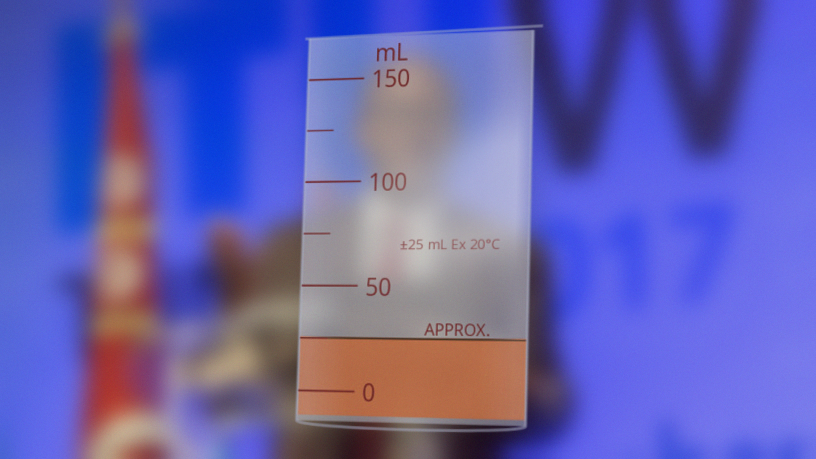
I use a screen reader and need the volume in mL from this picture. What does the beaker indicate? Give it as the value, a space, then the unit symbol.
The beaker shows 25 mL
